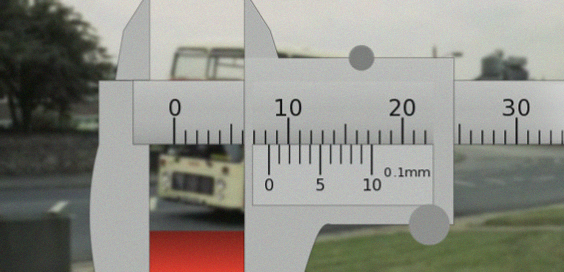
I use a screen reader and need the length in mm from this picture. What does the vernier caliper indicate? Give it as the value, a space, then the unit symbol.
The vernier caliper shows 8.3 mm
